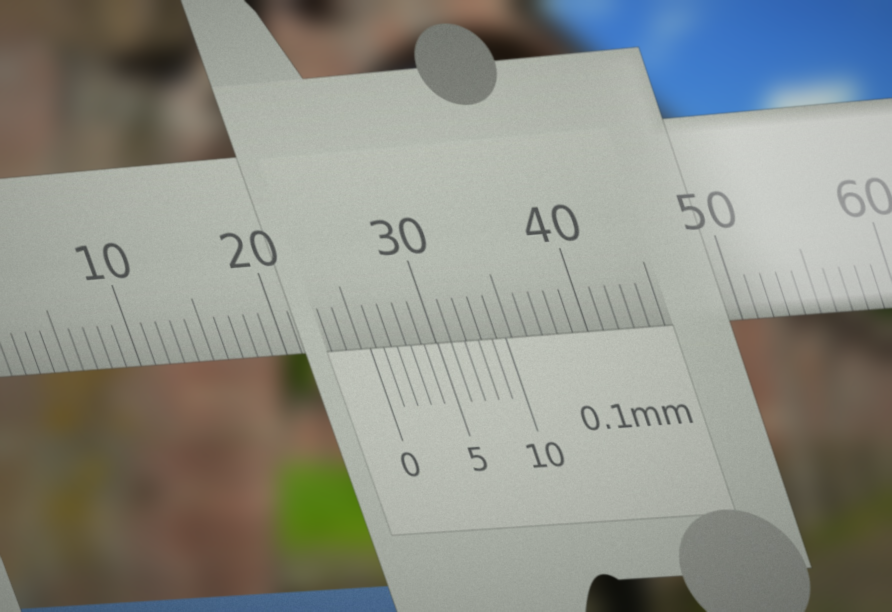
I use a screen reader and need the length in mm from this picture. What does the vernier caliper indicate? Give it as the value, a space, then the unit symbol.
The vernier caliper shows 25.6 mm
